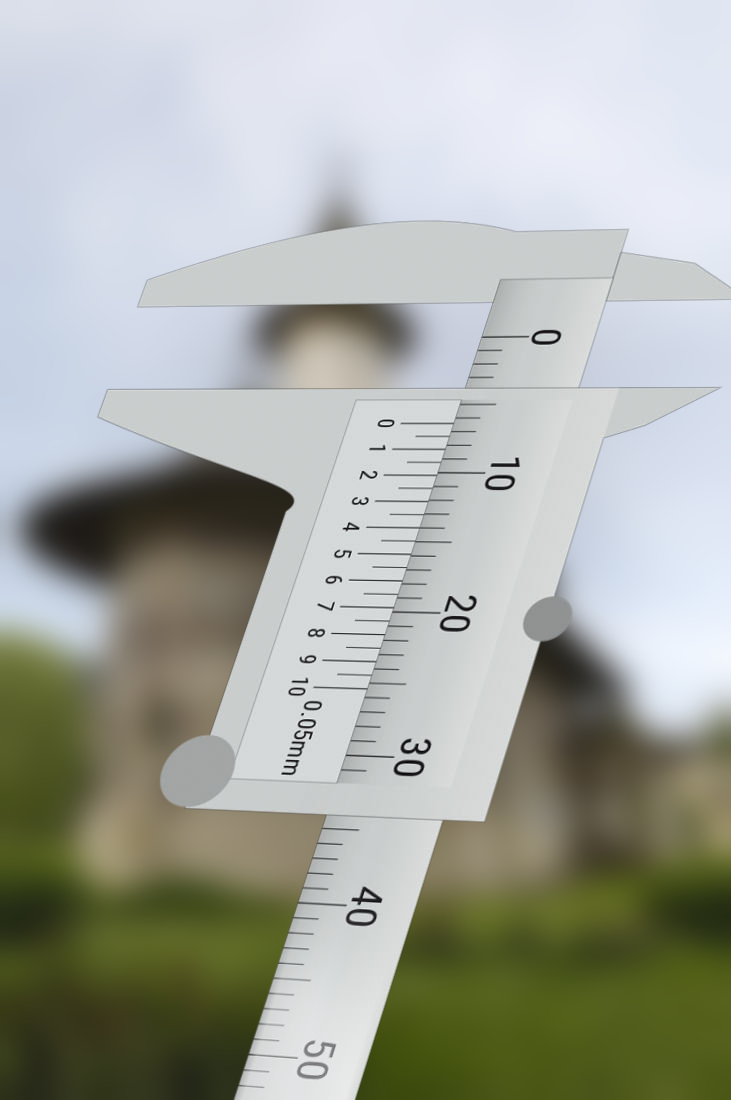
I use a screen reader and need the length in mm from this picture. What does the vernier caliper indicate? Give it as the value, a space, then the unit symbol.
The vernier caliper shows 6.4 mm
